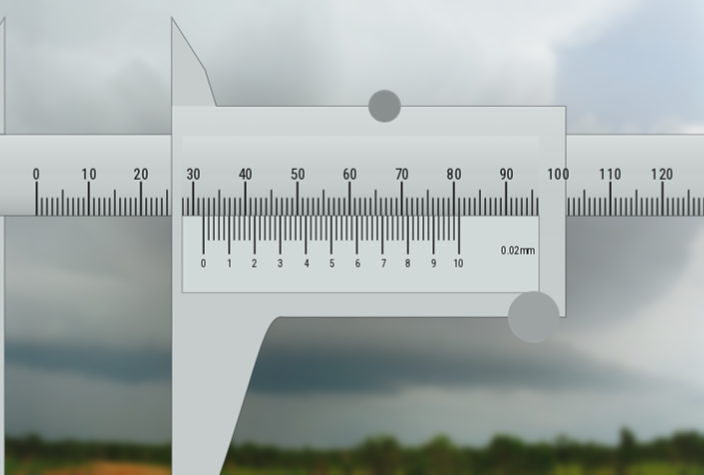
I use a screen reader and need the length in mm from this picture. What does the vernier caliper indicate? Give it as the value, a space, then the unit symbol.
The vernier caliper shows 32.0 mm
